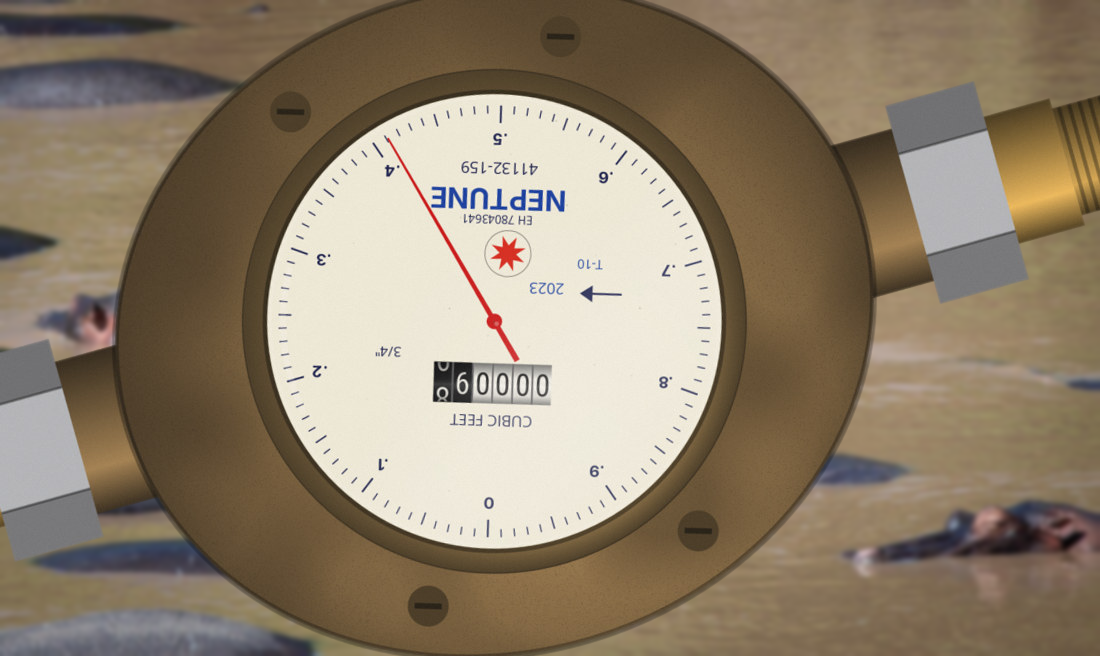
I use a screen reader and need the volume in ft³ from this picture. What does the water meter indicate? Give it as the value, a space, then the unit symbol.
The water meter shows 98.41 ft³
